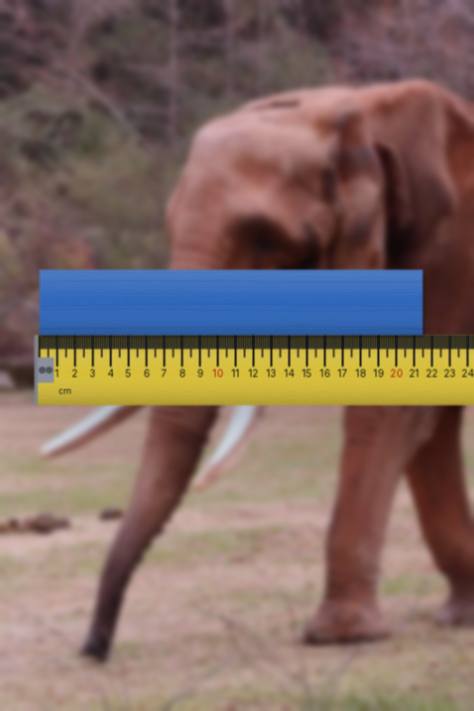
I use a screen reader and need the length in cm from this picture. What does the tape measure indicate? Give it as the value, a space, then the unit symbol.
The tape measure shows 21.5 cm
